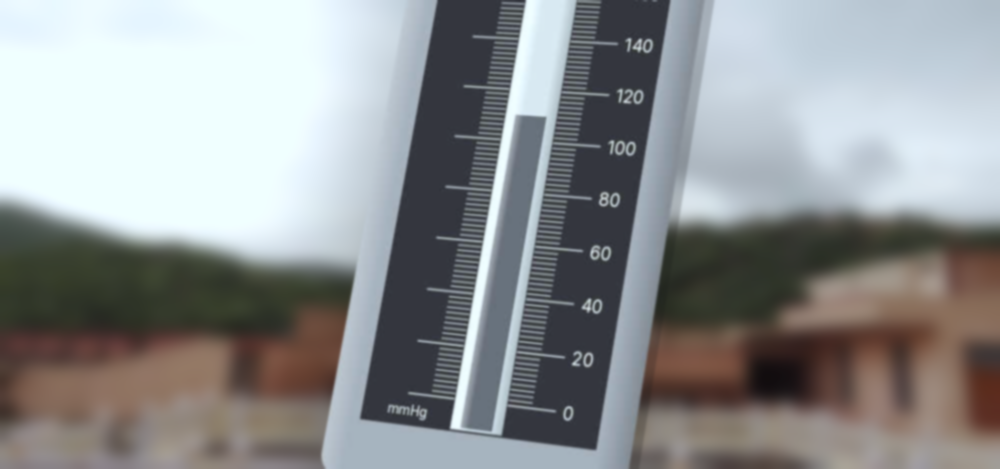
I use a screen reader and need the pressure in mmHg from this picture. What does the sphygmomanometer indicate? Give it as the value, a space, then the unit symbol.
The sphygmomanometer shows 110 mmHg
